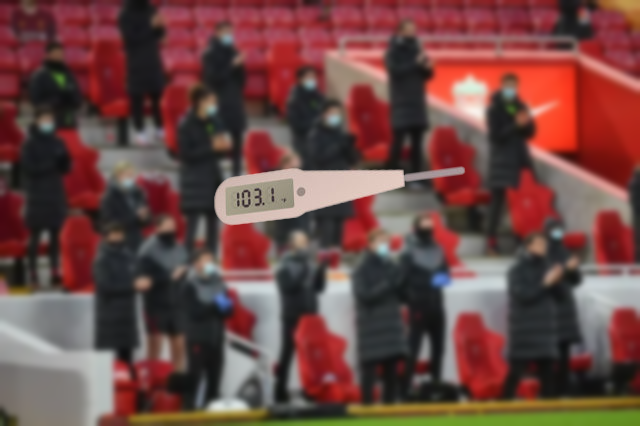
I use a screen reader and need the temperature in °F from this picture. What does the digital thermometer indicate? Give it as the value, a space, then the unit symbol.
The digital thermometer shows 103.1 °F
